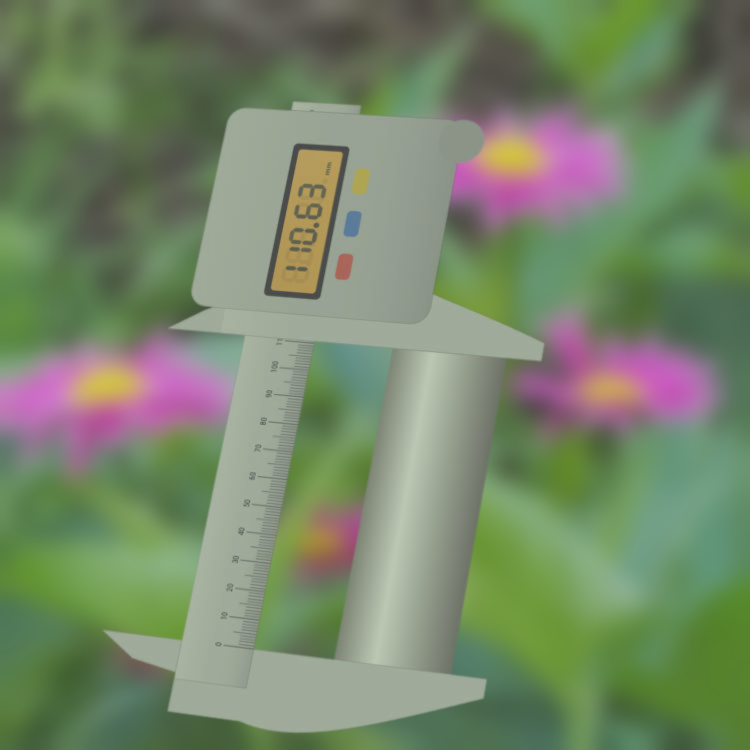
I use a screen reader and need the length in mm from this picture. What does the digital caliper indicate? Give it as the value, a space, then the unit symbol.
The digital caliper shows 110.63 mm
